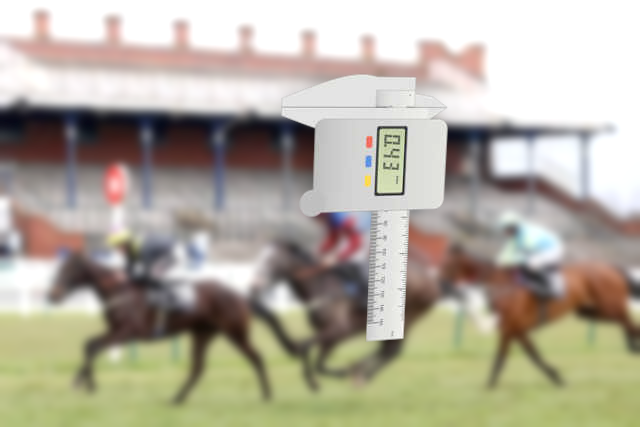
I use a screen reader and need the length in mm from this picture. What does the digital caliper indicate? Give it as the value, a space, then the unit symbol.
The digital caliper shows 0.43 mm
